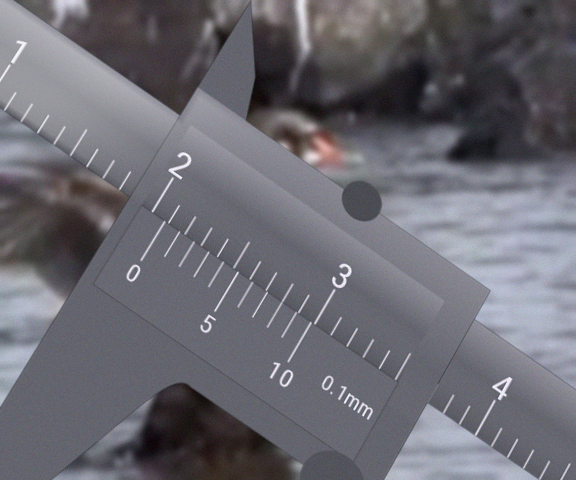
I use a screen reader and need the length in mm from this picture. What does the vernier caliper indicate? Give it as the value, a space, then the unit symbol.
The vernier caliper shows 20.8 mm
